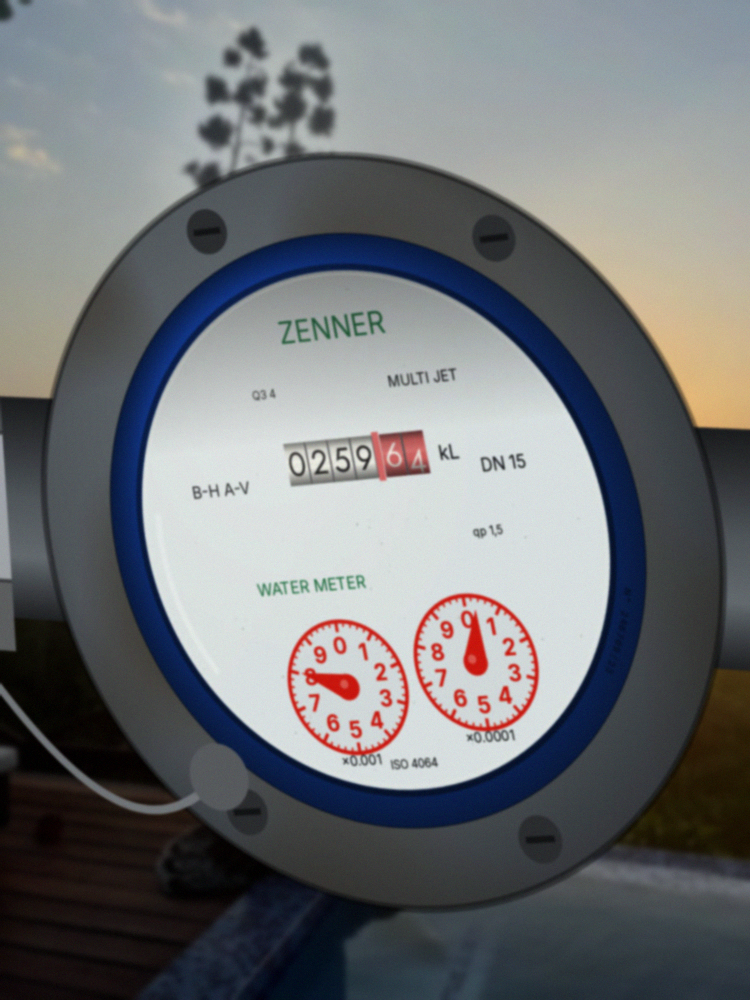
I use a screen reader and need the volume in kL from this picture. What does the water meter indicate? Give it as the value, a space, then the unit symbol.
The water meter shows 259.6380 kL
